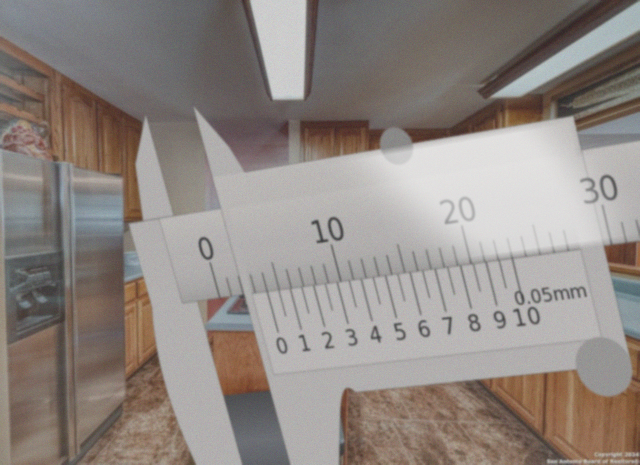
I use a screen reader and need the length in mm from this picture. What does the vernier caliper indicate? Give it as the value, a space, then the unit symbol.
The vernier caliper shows 4.0 mm
